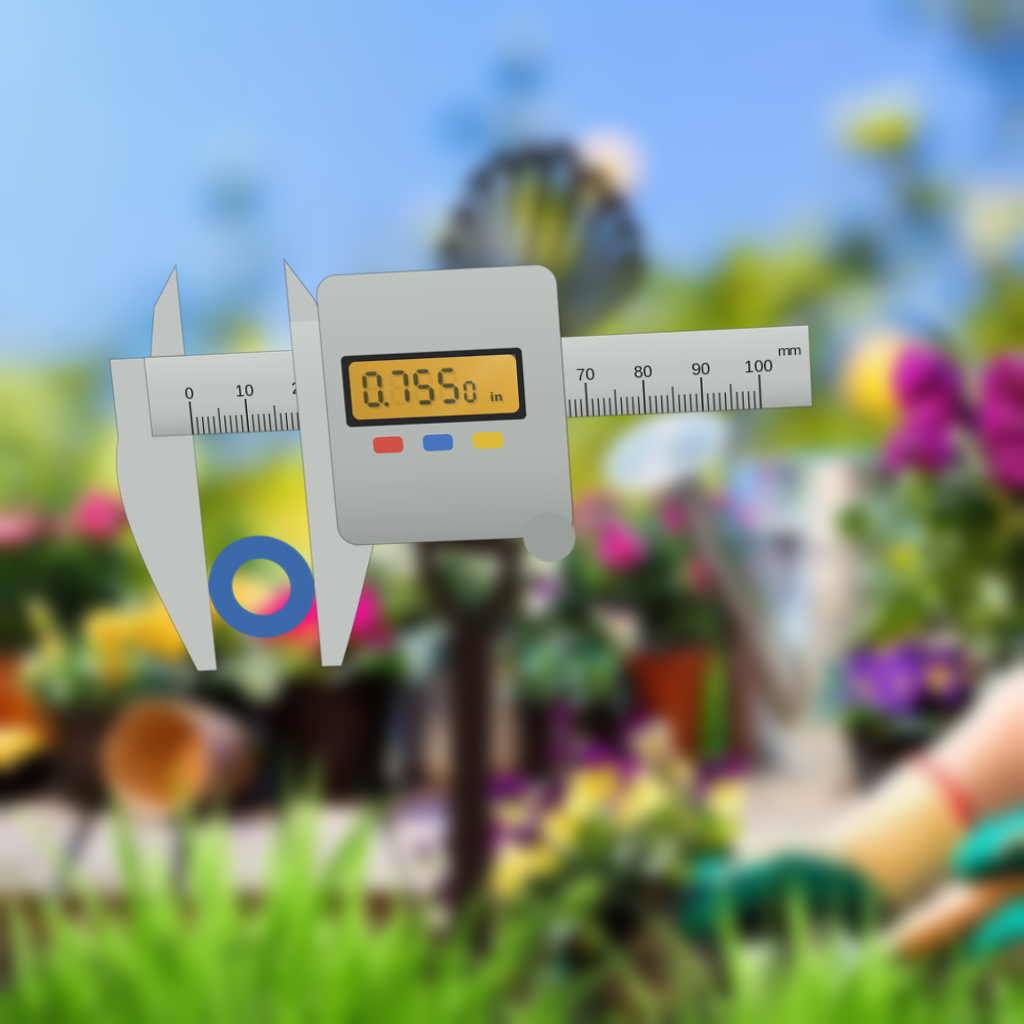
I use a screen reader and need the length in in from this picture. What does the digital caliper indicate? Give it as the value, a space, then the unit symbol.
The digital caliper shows 0.7550 in
